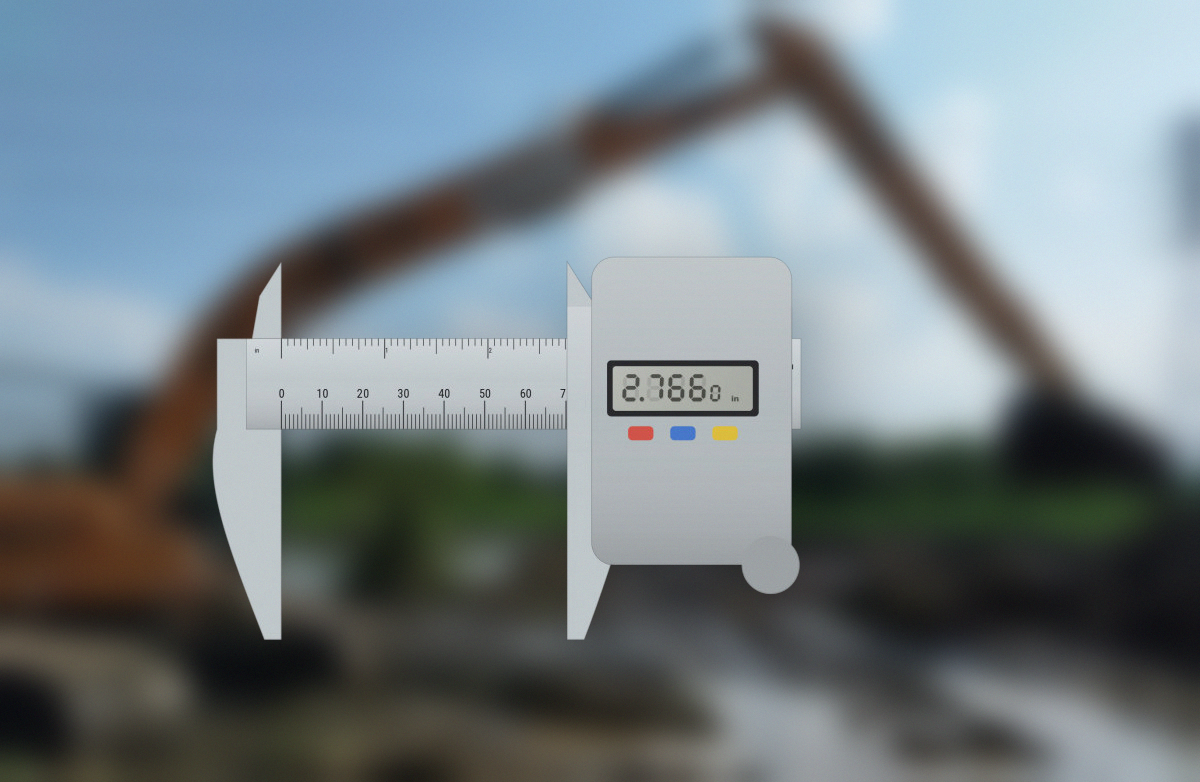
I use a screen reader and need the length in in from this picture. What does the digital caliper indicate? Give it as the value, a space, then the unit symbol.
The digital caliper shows 2.7660 in
